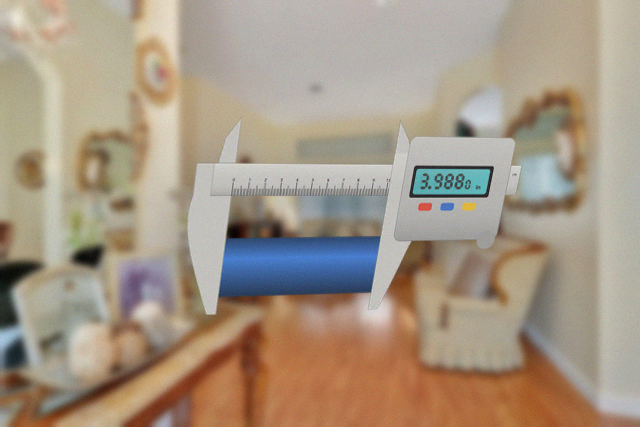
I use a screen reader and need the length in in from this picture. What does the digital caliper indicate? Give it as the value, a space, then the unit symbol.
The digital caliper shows 3.9880 in
